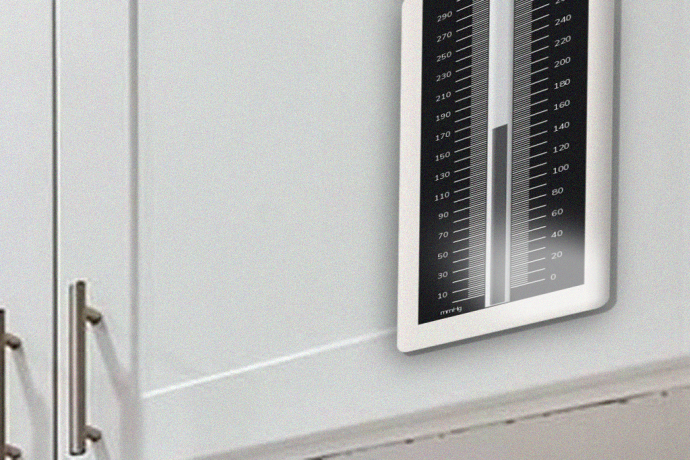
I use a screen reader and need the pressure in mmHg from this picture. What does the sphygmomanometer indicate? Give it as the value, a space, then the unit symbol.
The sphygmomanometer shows 160 mmHg
